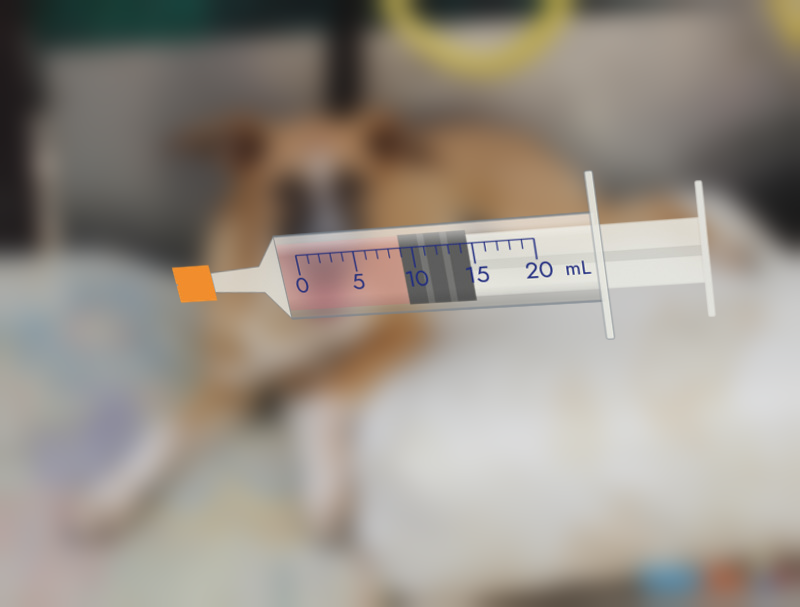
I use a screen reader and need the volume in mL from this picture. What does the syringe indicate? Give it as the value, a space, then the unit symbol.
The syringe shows 9 mL
